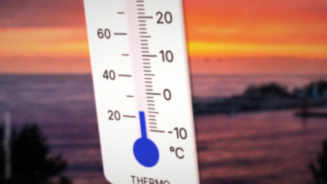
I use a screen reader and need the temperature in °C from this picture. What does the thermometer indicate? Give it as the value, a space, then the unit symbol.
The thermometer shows -5 °C
